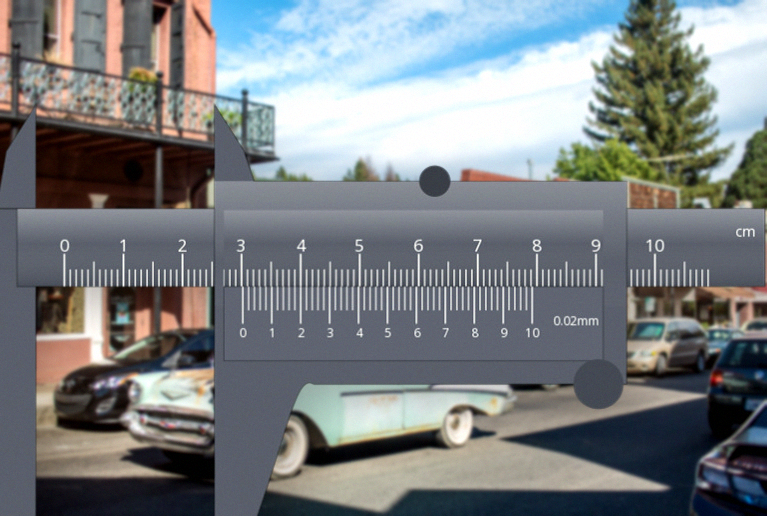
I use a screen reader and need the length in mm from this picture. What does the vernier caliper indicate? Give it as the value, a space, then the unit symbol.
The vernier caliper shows 30.2 mm
